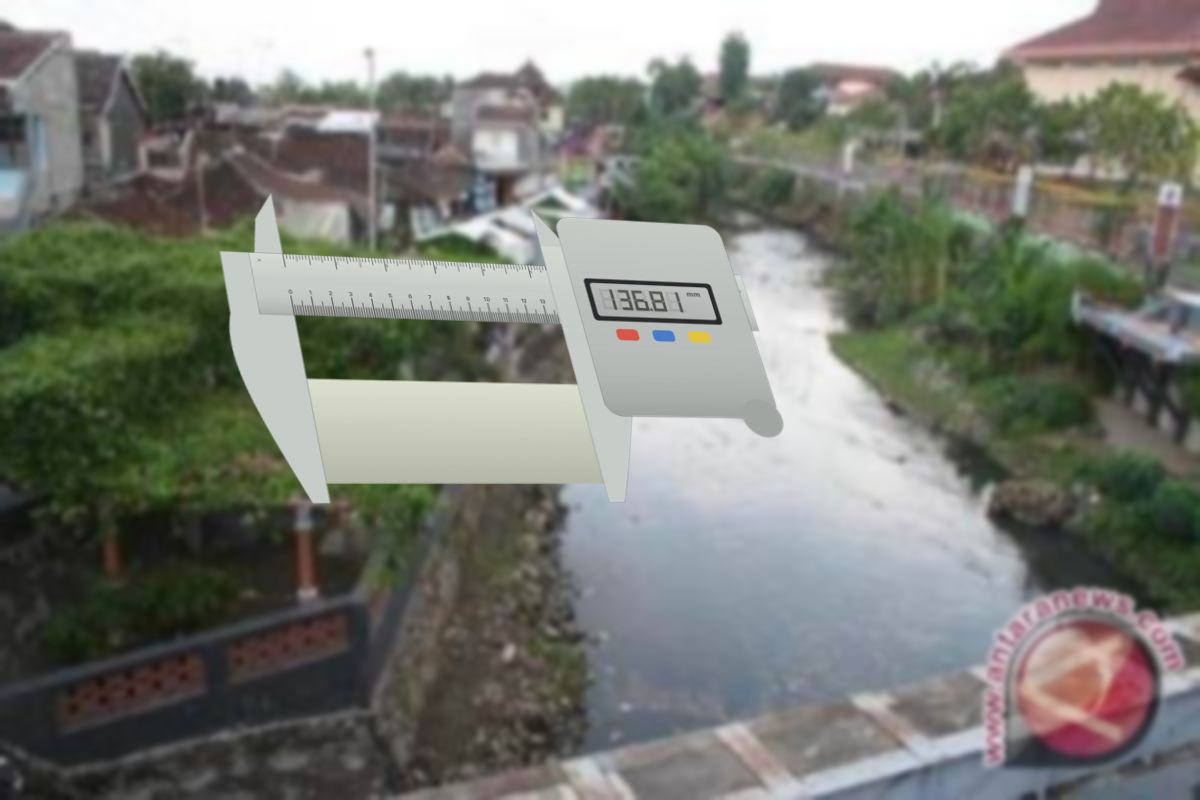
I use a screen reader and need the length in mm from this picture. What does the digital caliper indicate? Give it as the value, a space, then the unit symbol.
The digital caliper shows 136.81 mm
